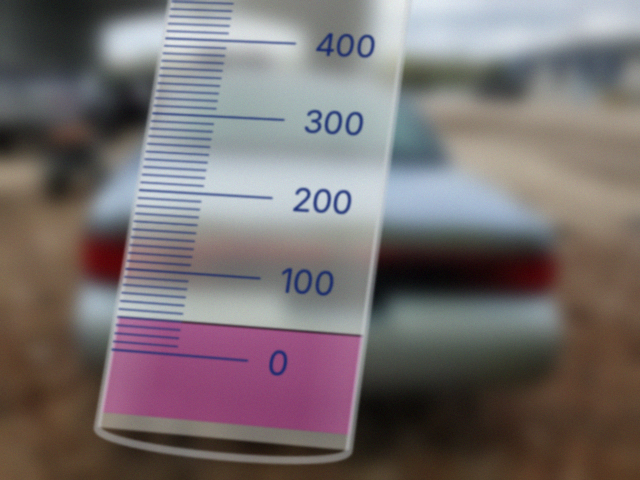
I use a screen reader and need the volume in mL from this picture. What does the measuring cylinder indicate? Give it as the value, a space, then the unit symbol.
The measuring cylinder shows 40 mL
